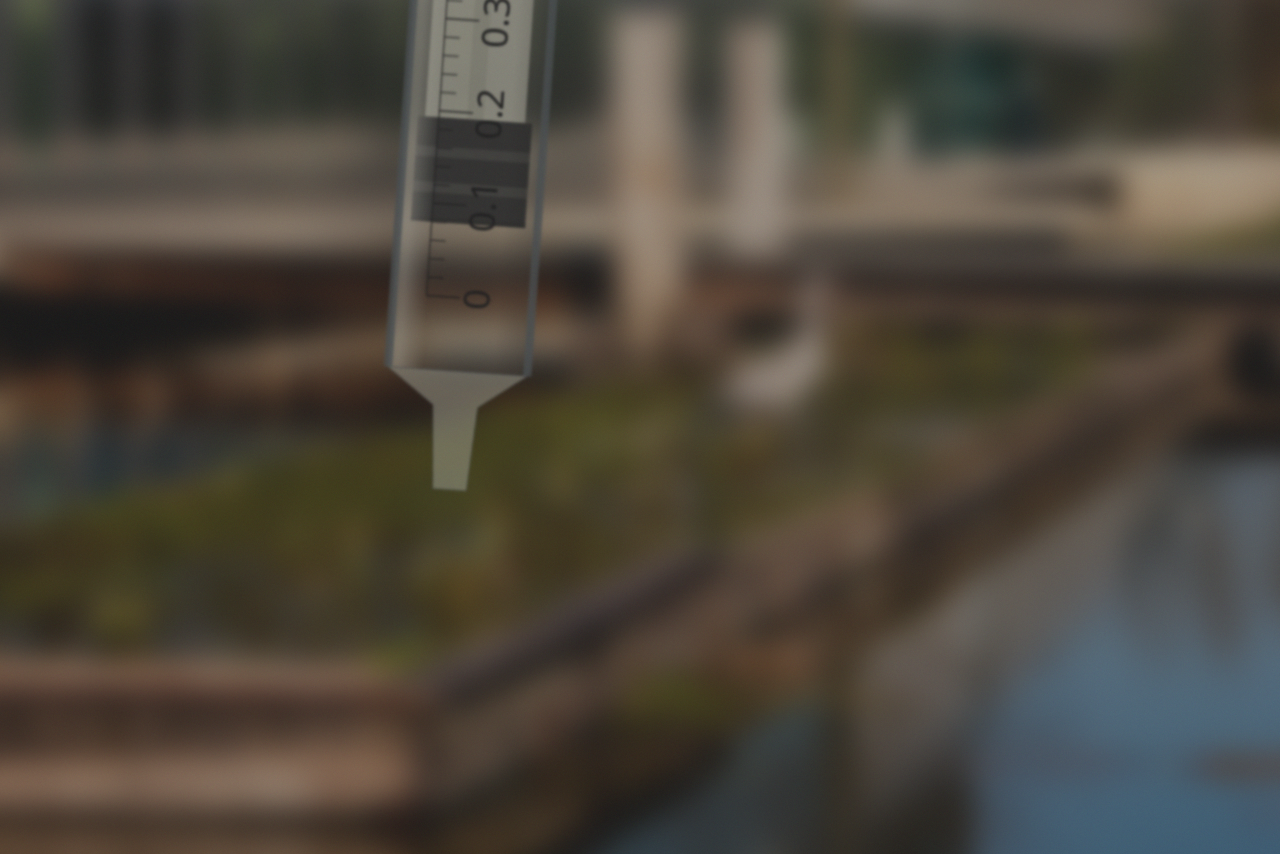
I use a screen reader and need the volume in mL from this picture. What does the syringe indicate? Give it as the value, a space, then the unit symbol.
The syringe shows 0.08 mL
